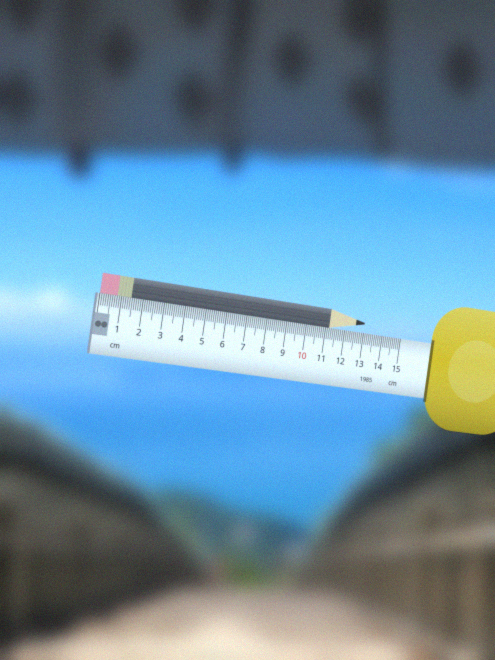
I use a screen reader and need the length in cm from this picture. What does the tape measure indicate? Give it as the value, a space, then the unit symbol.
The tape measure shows 13 cm
